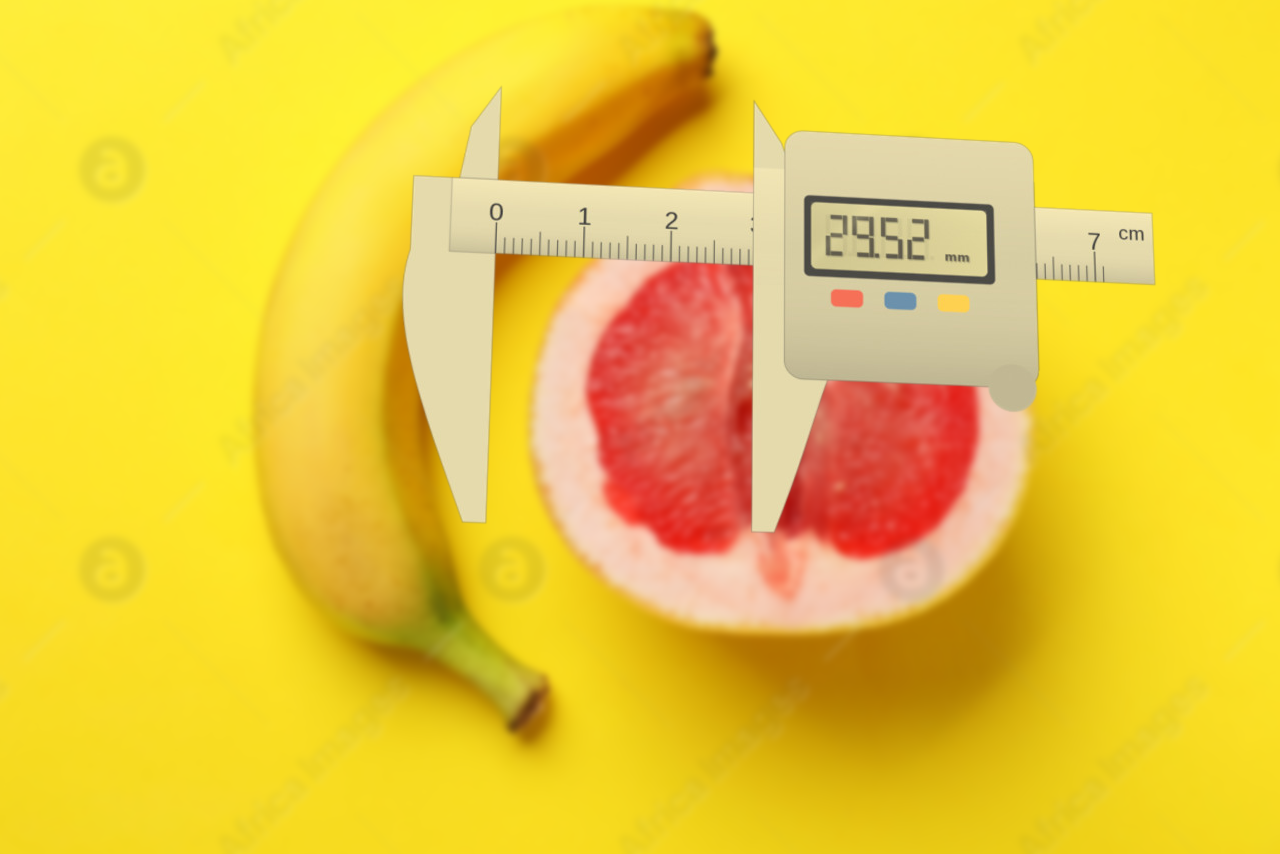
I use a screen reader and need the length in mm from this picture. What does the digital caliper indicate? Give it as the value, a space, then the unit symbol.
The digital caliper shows 29.52 mm
